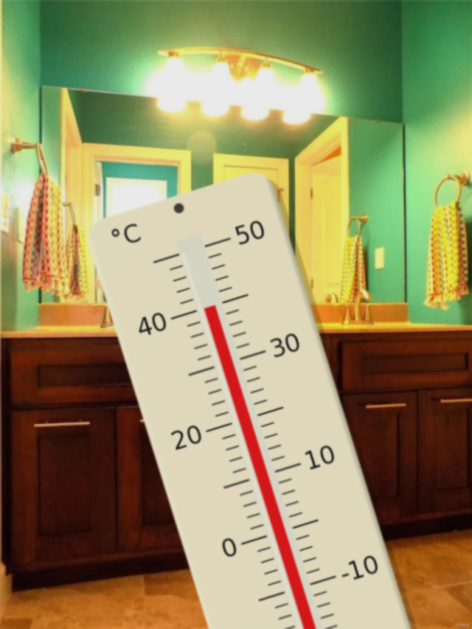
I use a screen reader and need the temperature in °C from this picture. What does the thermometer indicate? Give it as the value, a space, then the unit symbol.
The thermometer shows 40 °C
